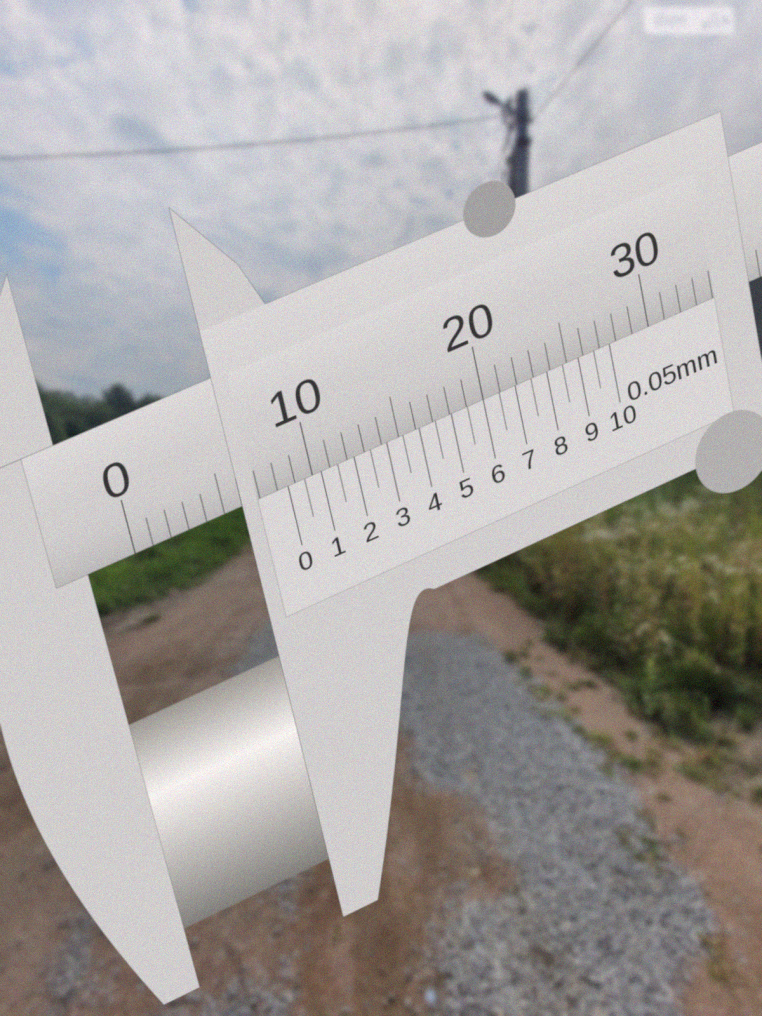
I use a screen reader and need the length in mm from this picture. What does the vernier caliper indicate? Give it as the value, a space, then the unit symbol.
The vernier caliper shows 8.6 mm
